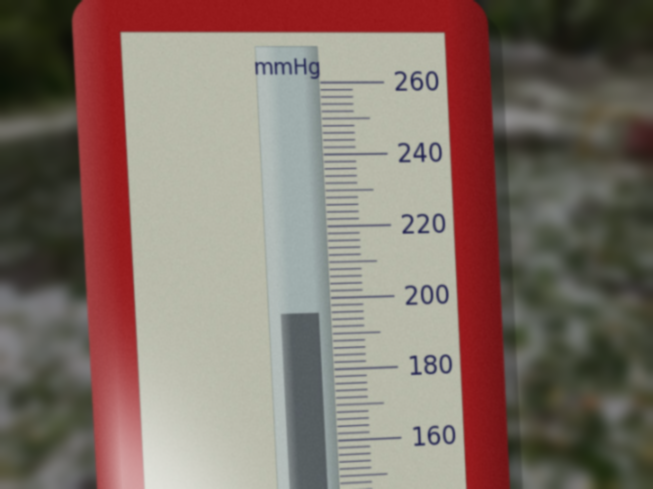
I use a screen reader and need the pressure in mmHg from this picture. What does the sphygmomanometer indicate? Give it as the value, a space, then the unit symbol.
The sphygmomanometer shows 196 mmHg
